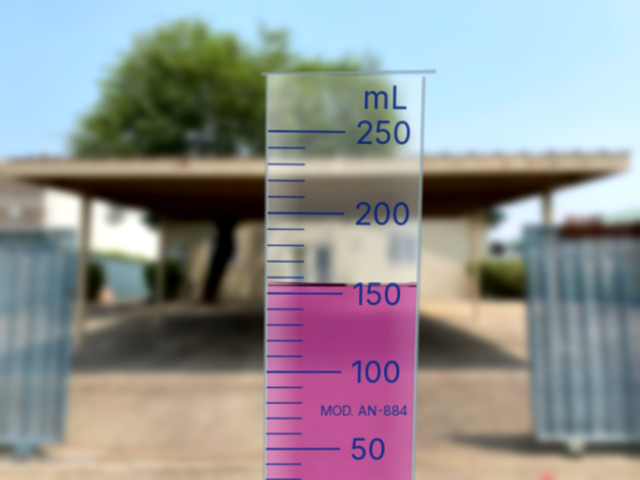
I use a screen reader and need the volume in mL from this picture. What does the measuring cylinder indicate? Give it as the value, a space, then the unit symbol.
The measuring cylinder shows 155 mL
